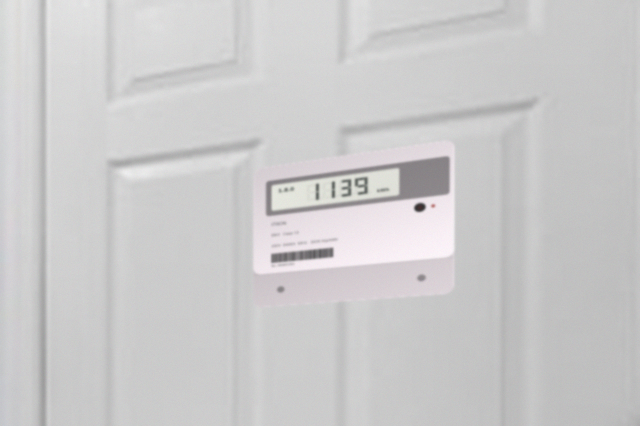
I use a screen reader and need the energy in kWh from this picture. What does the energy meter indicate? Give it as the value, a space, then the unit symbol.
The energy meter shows 1139 kWh
